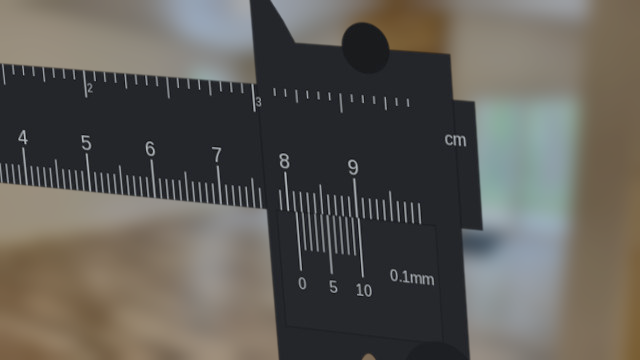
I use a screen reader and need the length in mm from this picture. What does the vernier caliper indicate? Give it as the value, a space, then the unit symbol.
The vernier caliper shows 81.2 mm
